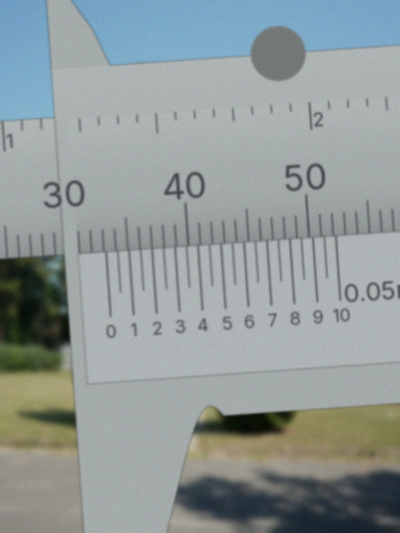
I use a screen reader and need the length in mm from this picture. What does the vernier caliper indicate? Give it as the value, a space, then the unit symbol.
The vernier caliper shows 33.2 mm
